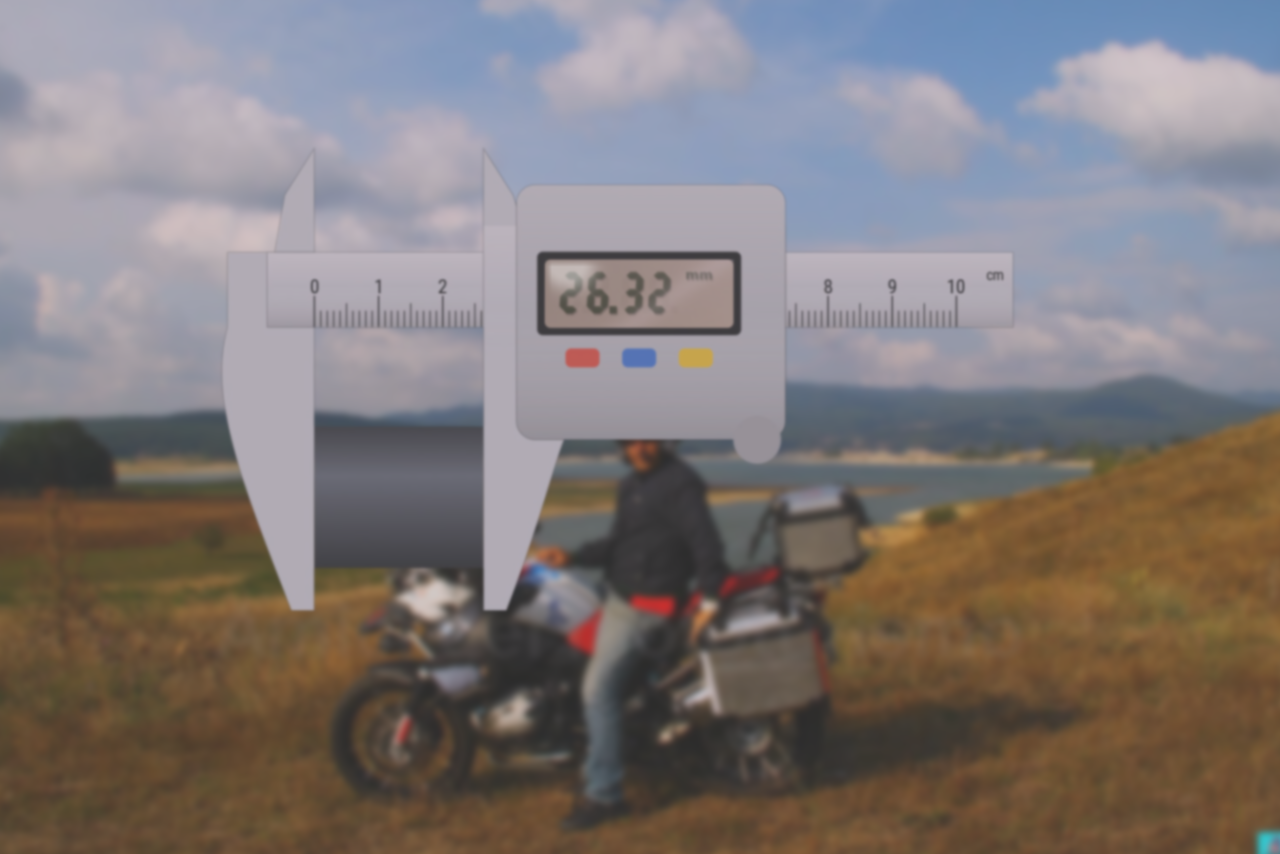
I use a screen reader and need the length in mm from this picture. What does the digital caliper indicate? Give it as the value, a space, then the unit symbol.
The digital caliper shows 26.32 mm
